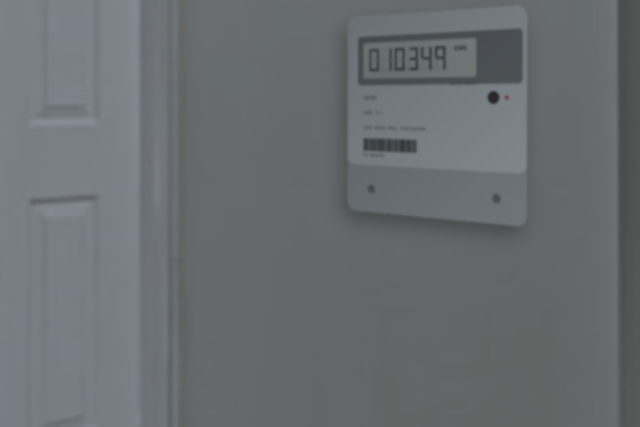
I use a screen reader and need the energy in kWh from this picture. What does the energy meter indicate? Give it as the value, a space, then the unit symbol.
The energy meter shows 10349 kWh
